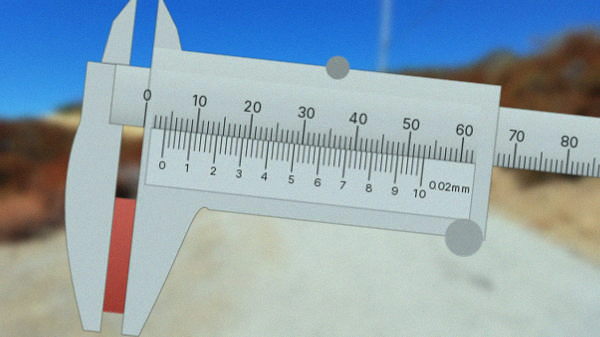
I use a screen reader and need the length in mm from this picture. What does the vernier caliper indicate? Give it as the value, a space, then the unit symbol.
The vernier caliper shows 4.0 mm
